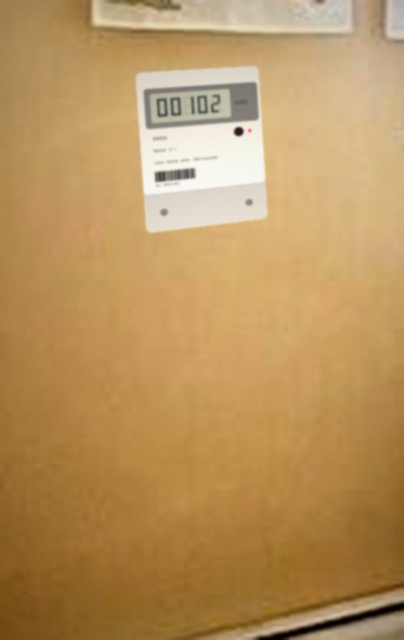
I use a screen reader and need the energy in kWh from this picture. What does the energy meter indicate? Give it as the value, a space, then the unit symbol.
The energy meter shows 102 kWh
